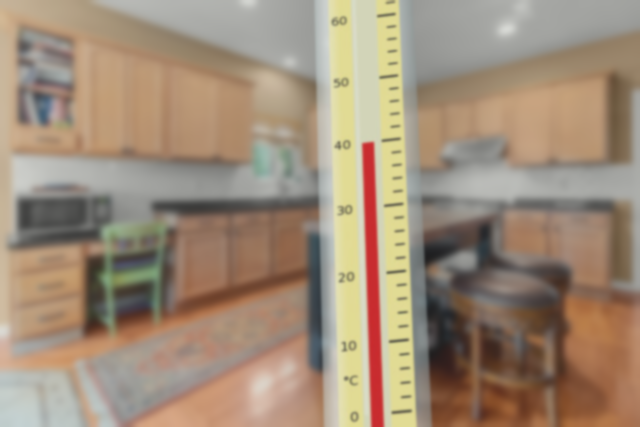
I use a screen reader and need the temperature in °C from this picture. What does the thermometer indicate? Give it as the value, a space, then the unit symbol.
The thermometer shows 40 °C
